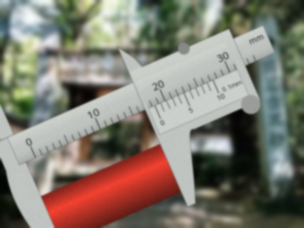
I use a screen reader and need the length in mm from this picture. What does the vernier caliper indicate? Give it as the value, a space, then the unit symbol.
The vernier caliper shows 18.4 mm
